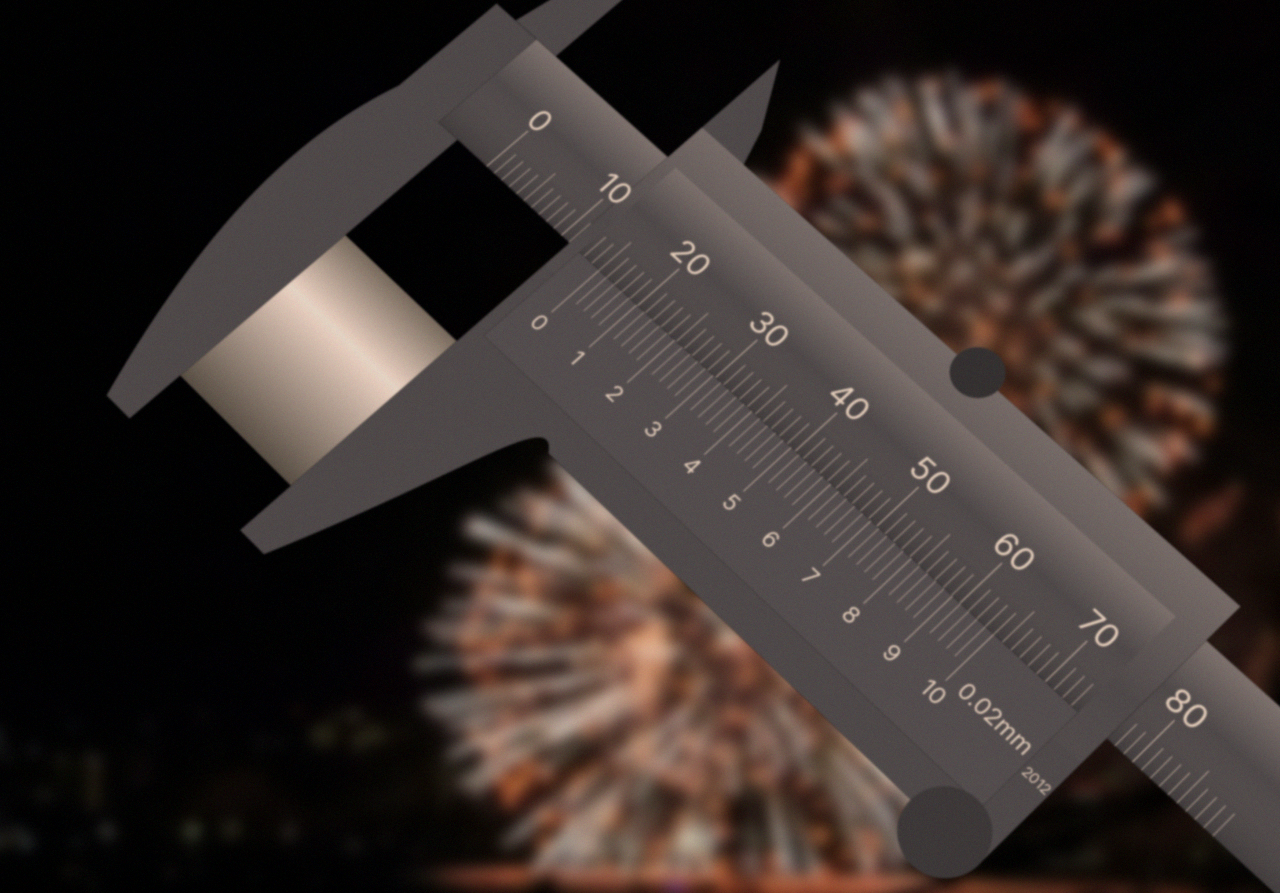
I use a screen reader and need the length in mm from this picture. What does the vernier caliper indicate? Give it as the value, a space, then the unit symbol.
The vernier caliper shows 15.0 mm
